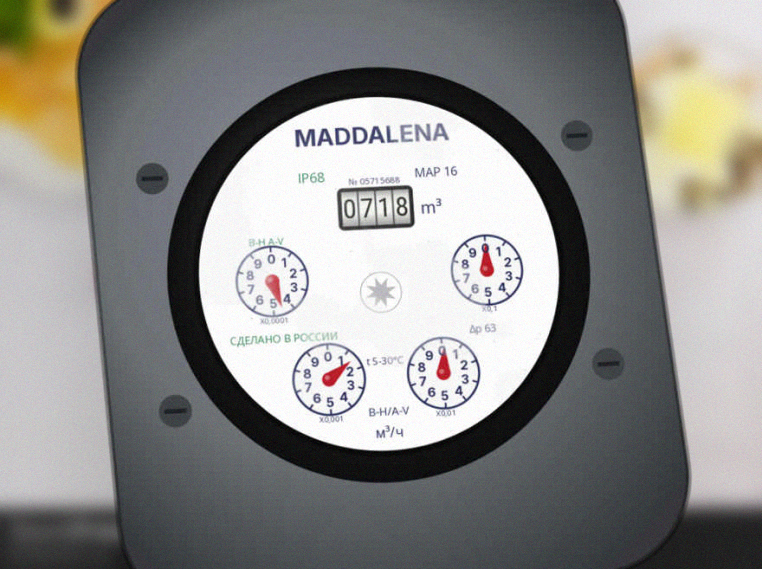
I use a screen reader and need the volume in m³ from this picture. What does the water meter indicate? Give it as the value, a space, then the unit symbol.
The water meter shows 718.0014 m³
